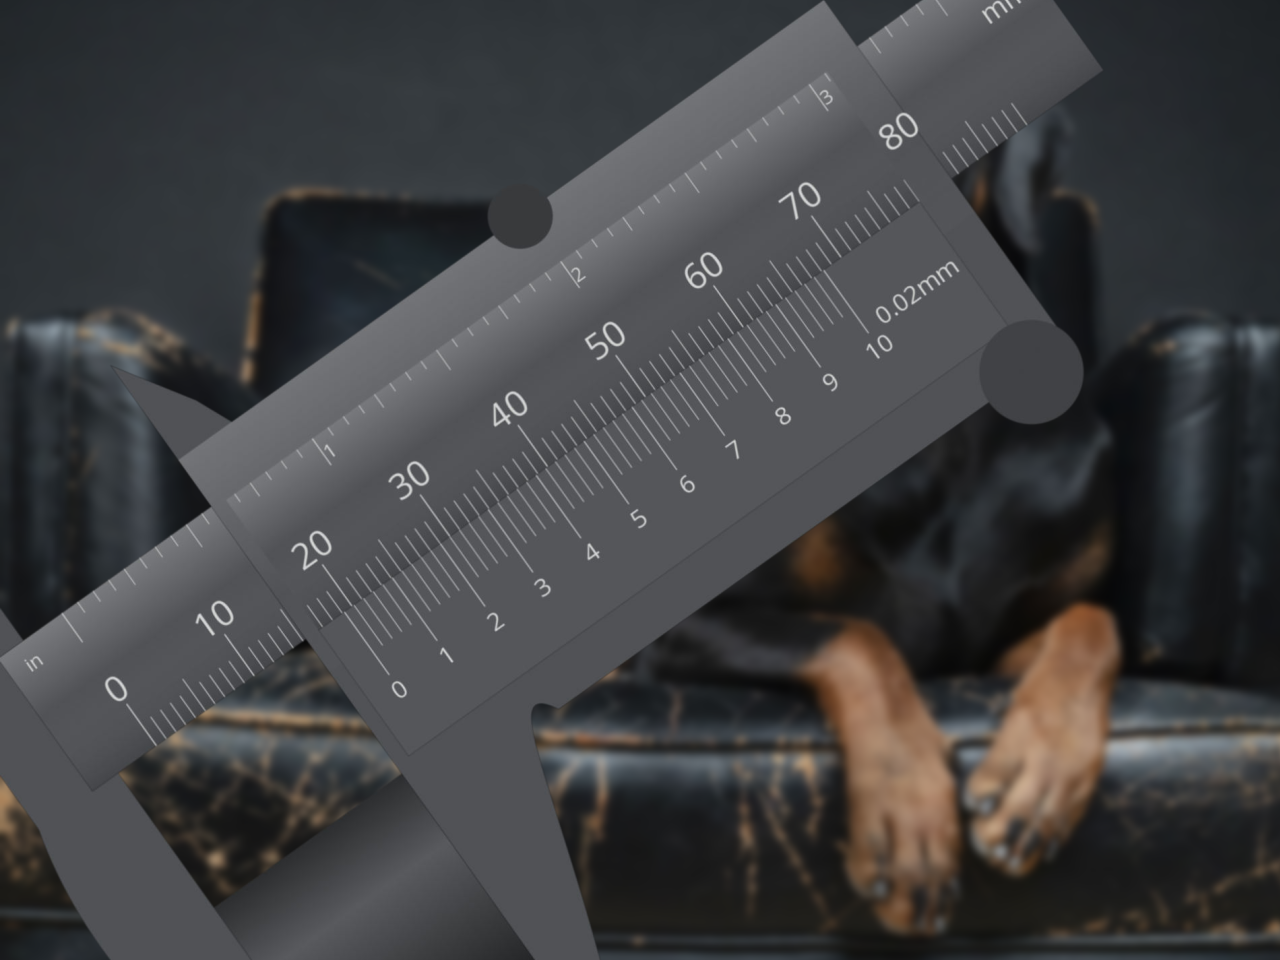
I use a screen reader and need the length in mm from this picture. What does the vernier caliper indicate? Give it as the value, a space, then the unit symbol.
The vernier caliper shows 19.2 mm
